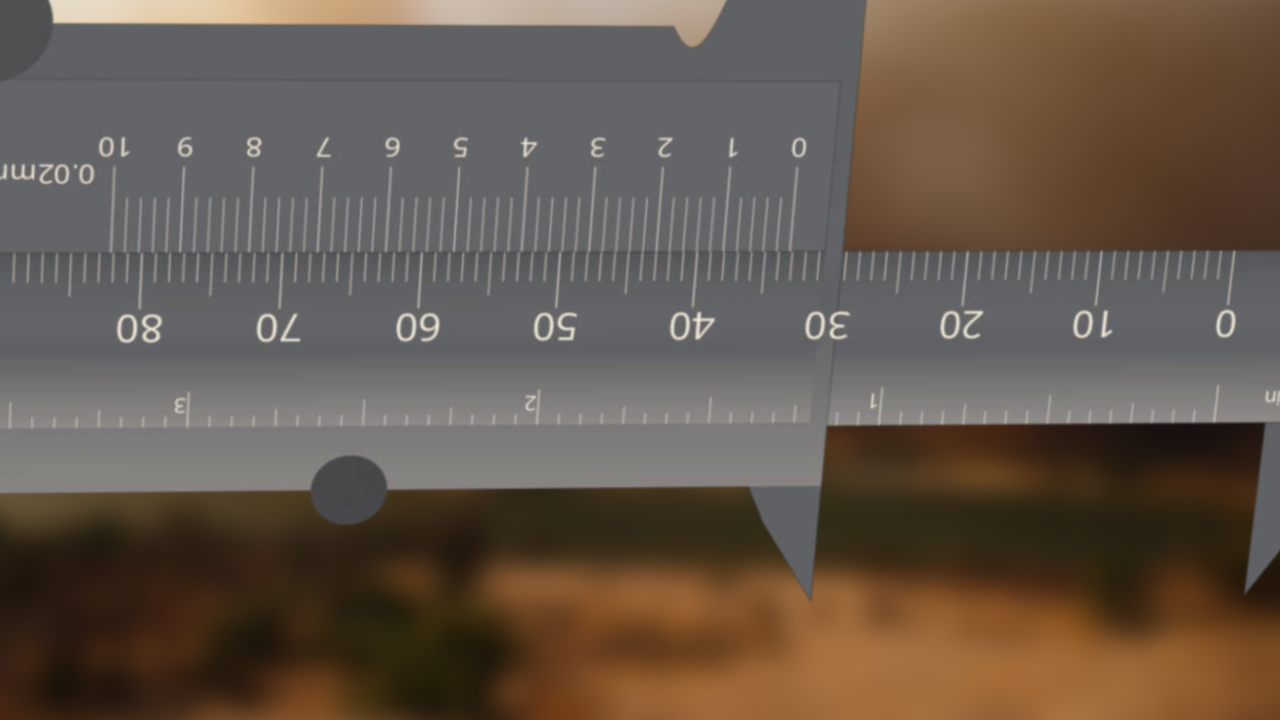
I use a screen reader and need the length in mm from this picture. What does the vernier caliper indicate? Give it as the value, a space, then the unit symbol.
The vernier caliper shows 33.2 mm
